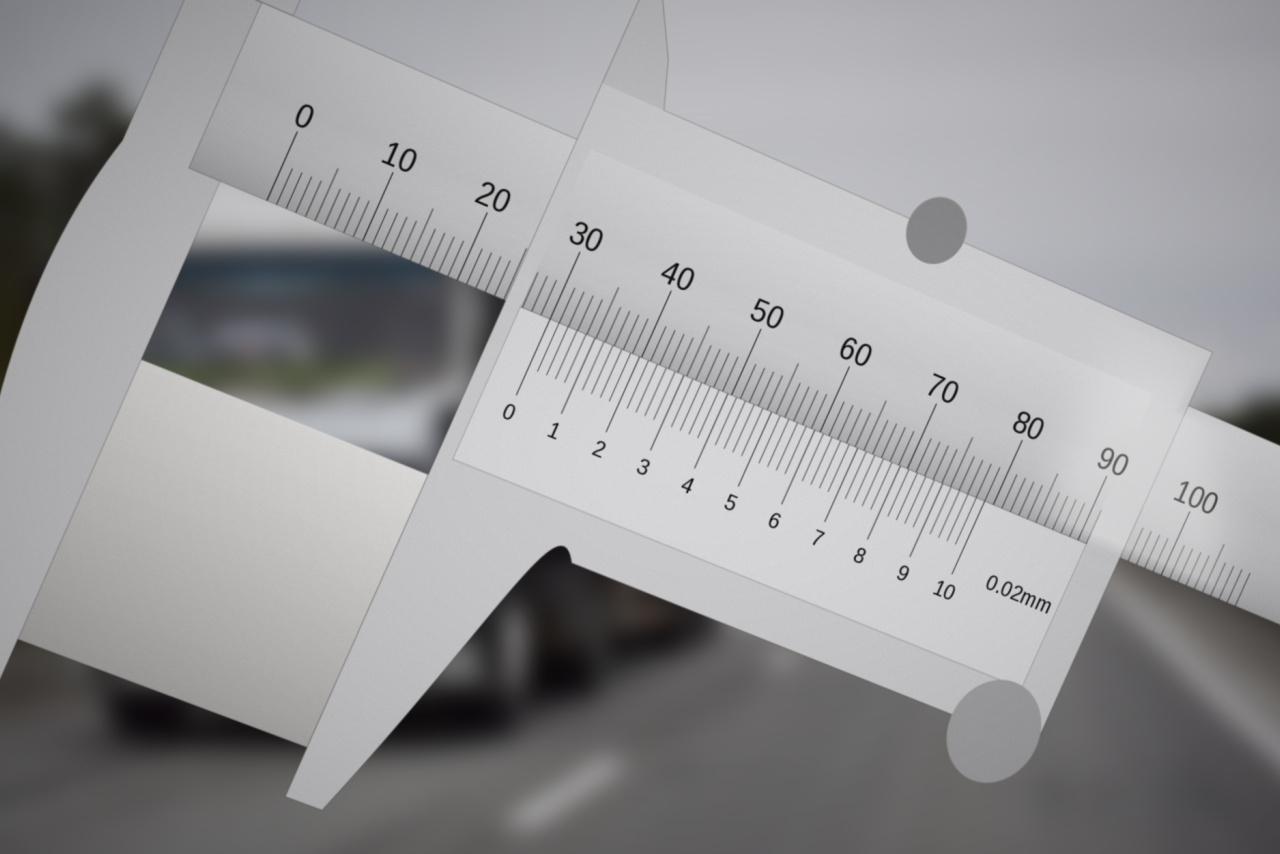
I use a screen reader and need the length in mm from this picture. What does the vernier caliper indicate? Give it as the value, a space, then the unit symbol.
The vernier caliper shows 30.0 mm
